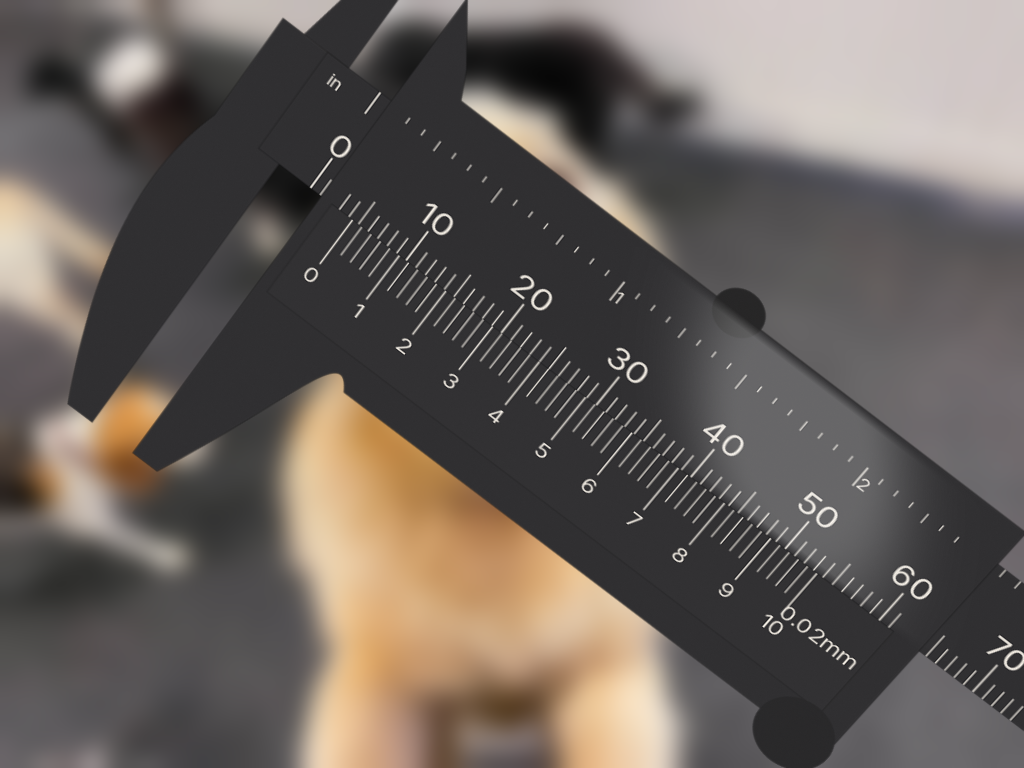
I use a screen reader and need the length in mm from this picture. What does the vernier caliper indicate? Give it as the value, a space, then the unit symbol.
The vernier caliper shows 4.4 mm
